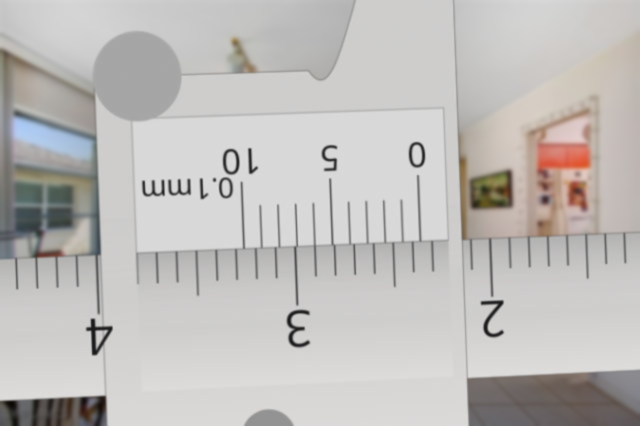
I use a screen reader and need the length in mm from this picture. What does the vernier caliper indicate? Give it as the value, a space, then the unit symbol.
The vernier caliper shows 23.6 mm
